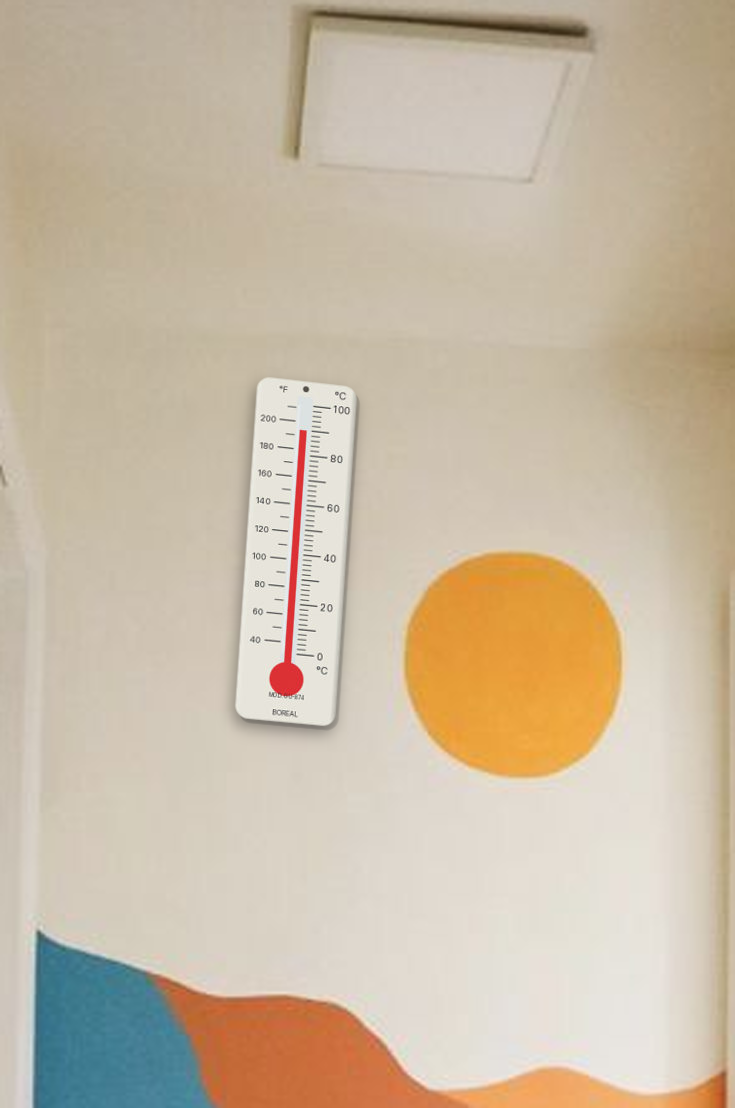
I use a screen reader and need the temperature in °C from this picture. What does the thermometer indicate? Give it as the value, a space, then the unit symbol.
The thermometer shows 90 °C
